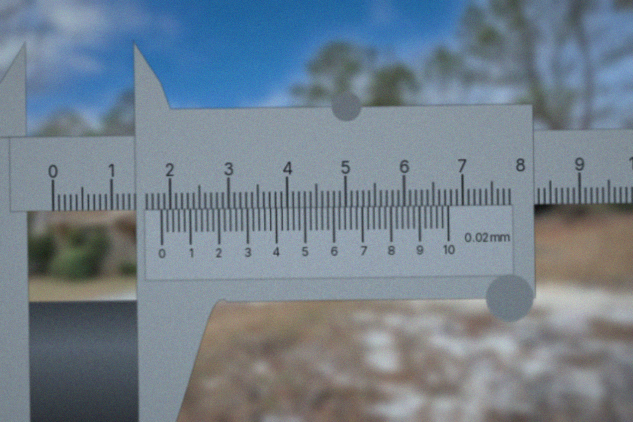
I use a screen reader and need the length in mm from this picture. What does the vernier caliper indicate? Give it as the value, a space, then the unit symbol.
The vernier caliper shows 18.5 mm
